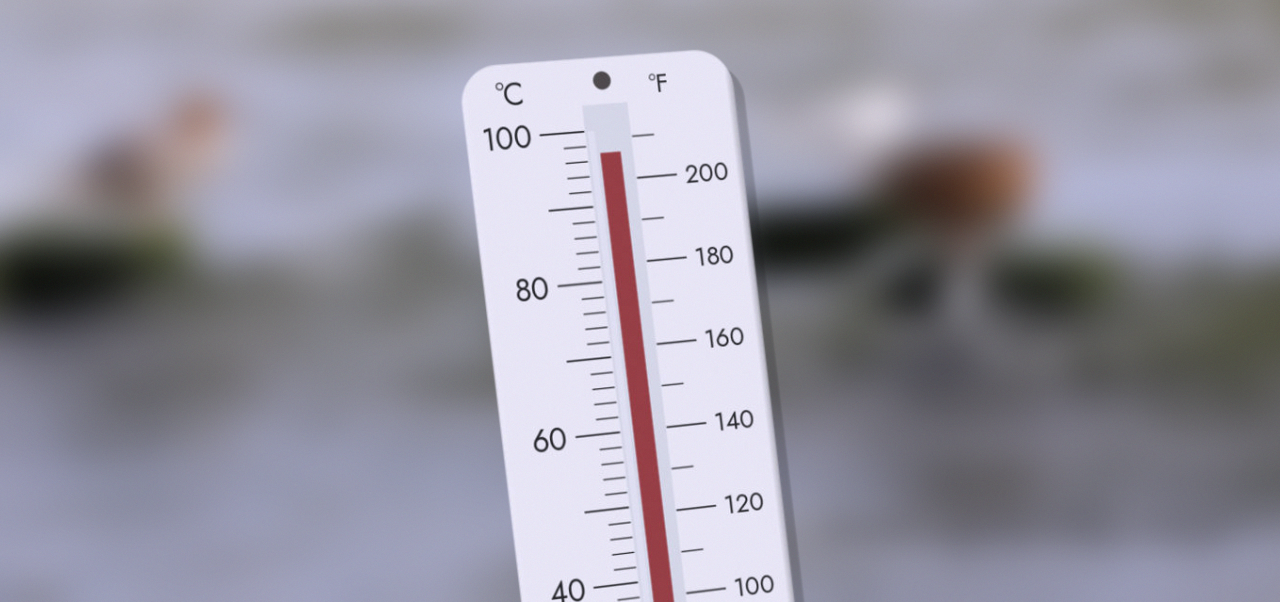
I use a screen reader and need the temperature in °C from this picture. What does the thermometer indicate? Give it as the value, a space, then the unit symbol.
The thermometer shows 97 °C
